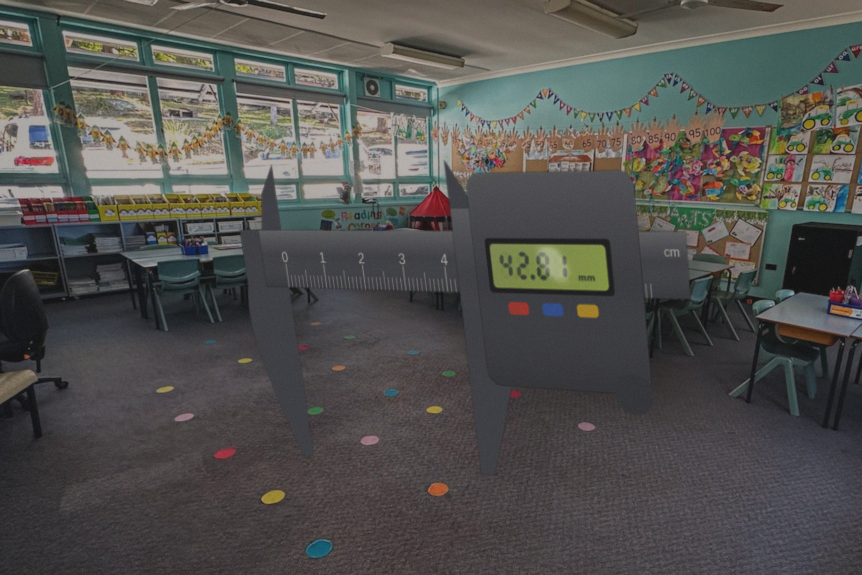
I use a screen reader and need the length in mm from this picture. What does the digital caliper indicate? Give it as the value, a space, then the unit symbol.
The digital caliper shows 42.81 mm
